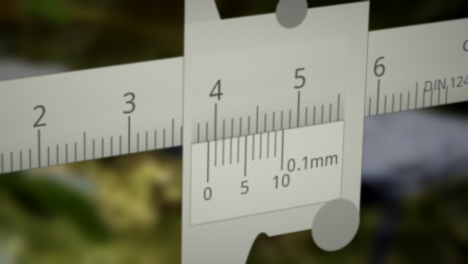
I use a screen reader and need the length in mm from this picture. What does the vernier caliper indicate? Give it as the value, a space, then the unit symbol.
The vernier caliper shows 39.2 mm
